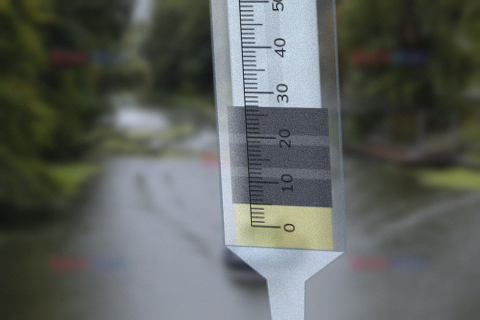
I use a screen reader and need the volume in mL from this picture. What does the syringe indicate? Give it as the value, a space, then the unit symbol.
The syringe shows 5 mL
